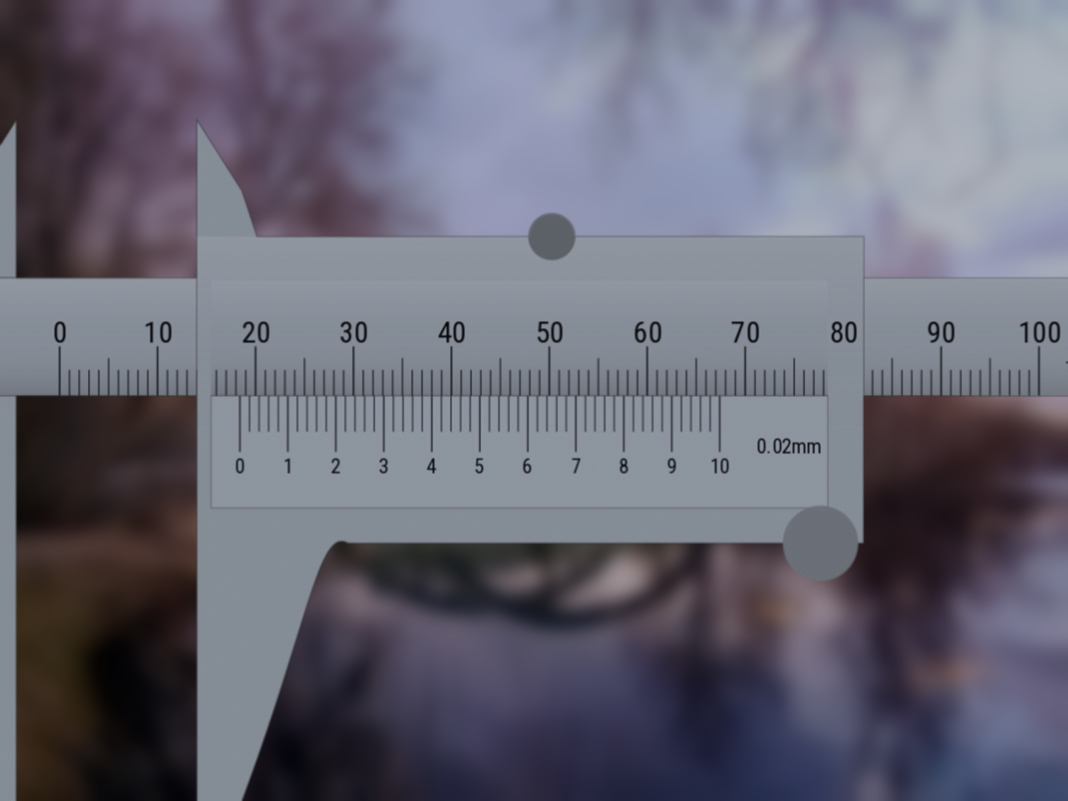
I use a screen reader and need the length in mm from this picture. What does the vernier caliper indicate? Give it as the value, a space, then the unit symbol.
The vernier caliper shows 18.4 mm
